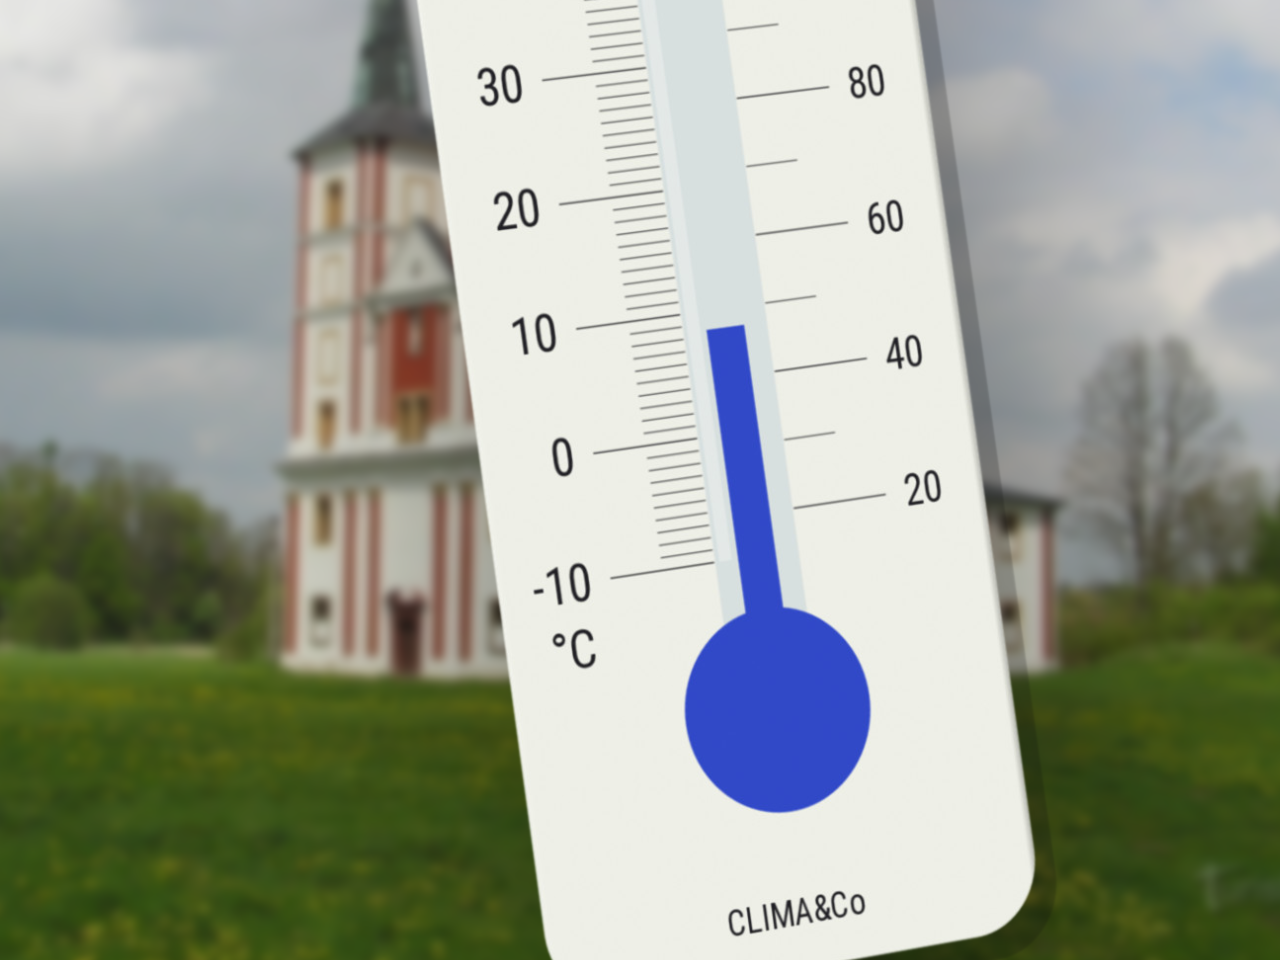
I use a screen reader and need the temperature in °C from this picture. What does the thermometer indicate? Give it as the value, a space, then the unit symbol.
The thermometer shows 8.5 °C
